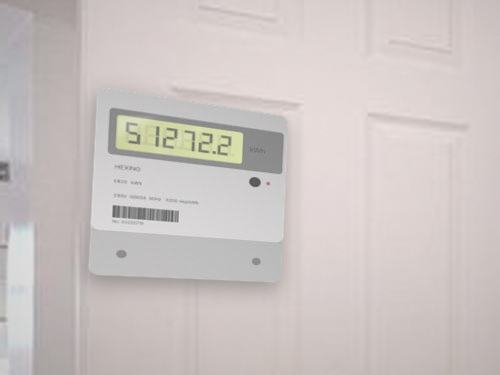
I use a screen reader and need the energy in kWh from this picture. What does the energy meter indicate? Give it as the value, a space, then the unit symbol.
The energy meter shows 51272.2 kWh
